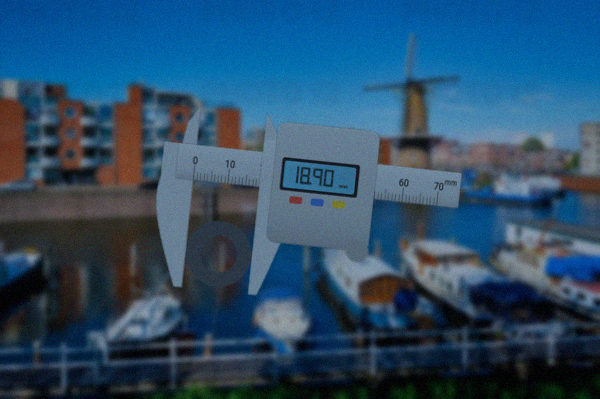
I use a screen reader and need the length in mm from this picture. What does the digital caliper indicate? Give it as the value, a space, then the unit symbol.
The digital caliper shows 18.90 mm
